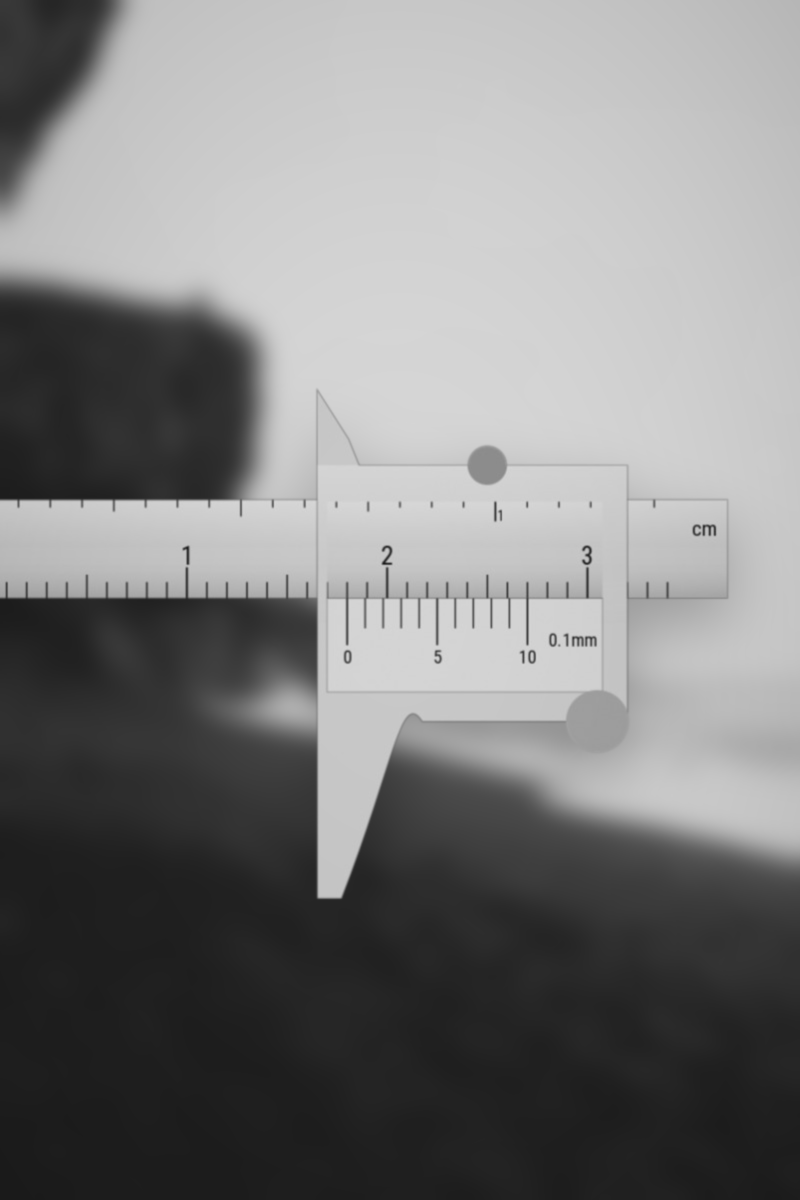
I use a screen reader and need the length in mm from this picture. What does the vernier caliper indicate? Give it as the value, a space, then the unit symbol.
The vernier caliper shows 18.0 mm
